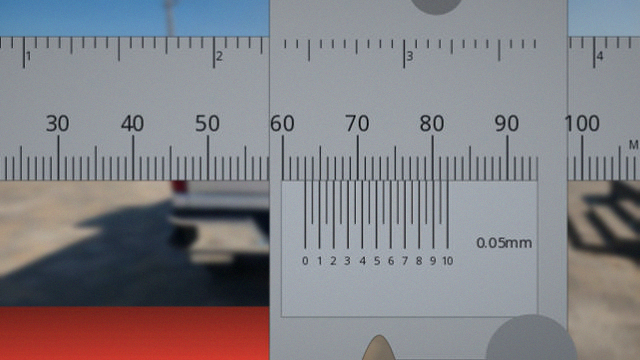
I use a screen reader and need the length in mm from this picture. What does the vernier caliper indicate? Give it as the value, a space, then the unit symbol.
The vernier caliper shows 63.0 mm
